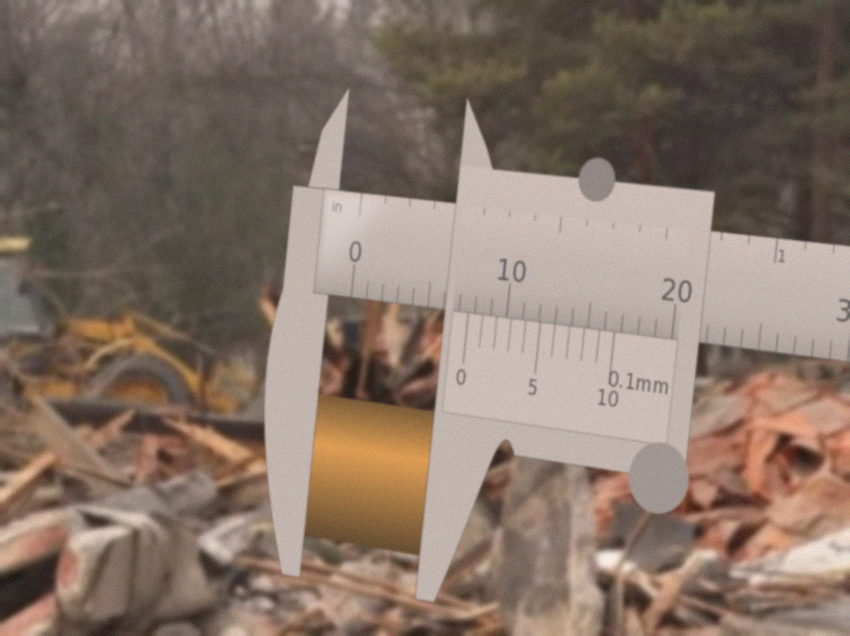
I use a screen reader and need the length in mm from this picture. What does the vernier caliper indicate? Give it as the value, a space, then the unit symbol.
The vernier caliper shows 7.6 mm
